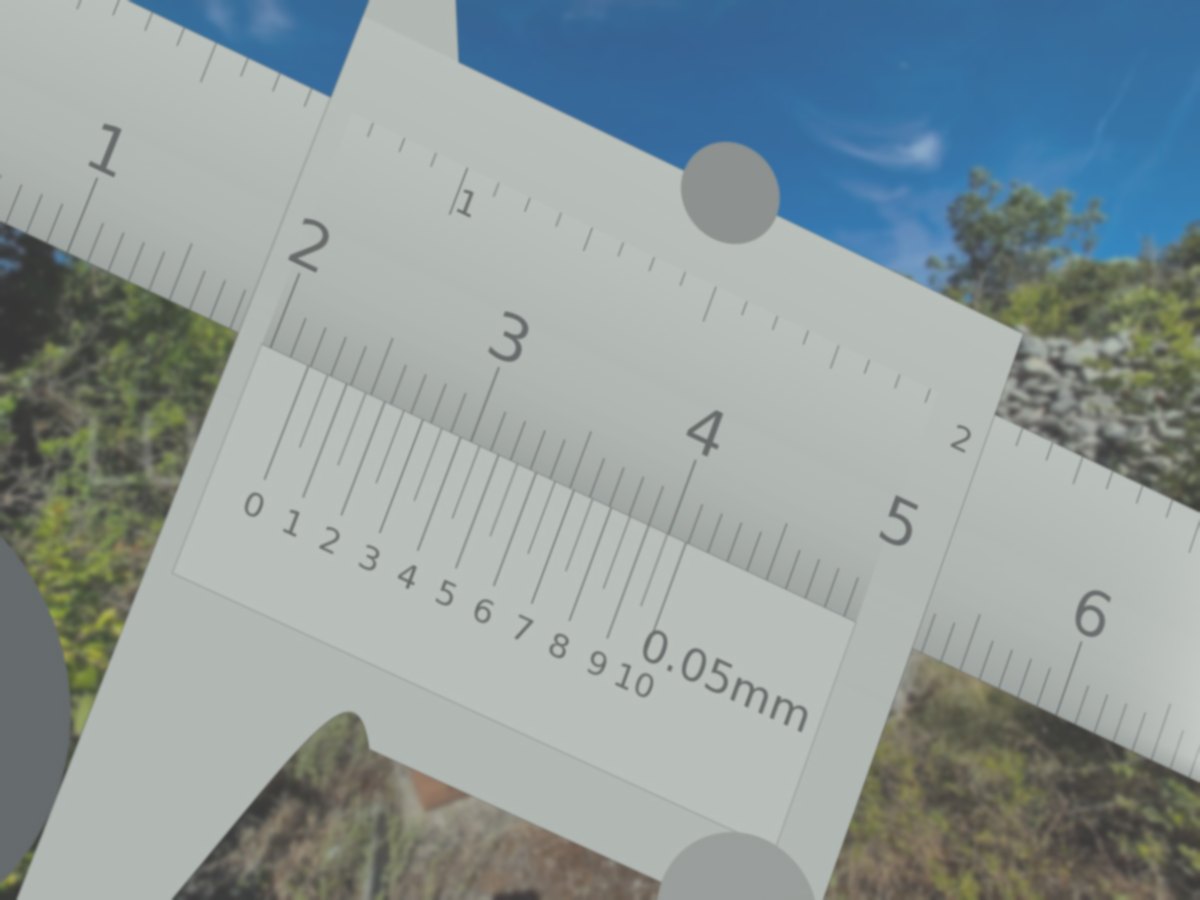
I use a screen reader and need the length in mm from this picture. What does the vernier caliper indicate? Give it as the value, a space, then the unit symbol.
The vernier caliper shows 21.9 mm
